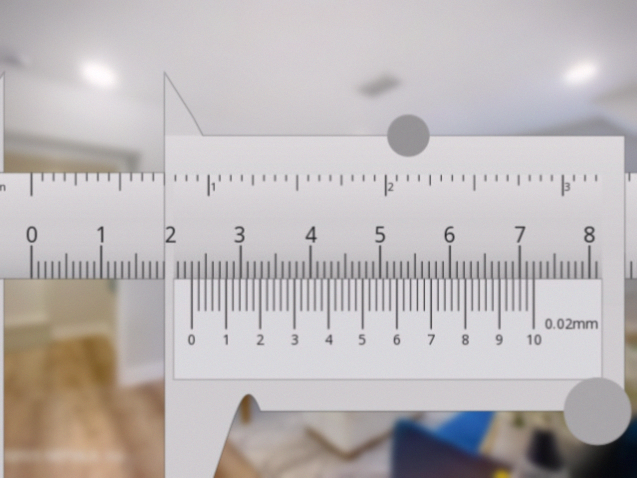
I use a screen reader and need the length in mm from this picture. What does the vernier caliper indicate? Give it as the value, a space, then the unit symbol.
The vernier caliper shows 23.0 mm
